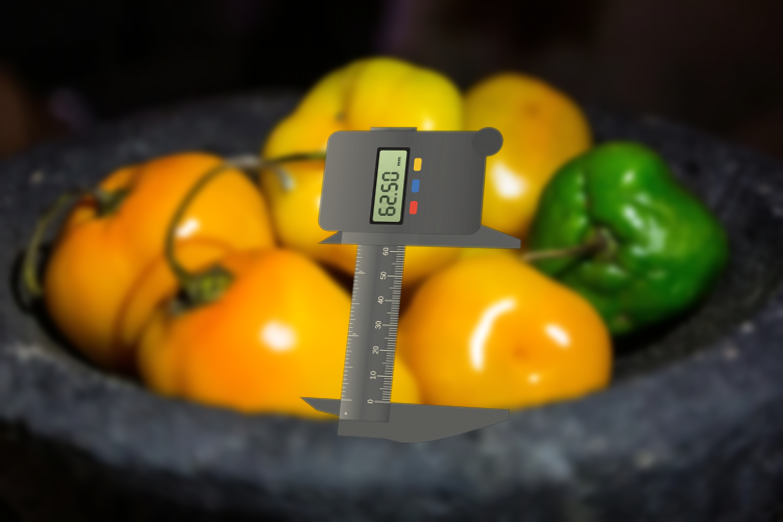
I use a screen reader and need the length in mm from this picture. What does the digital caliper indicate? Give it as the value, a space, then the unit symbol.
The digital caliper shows 62.50 mm
